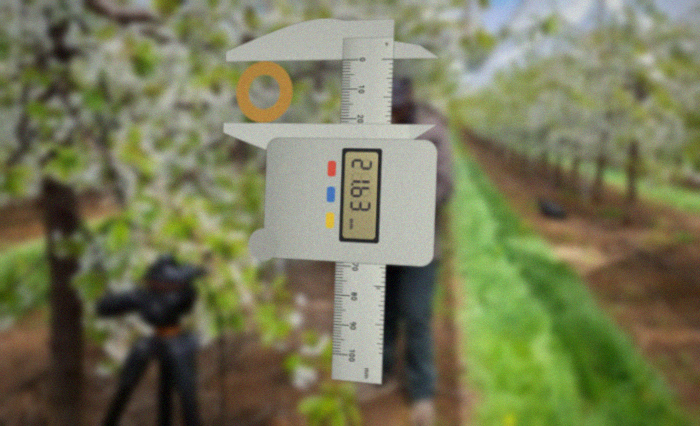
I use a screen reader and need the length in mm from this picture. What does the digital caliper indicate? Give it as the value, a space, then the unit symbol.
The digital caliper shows 21.63 mm
